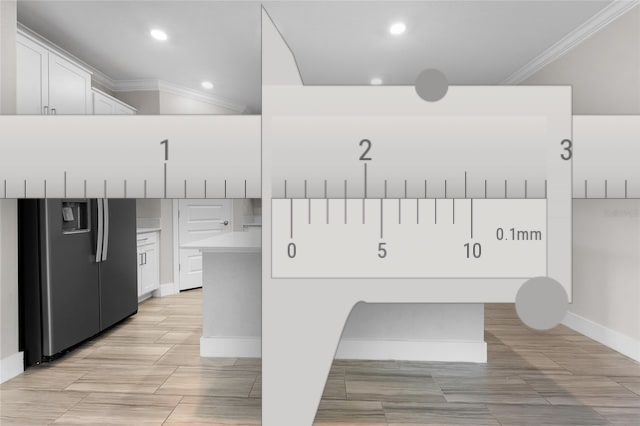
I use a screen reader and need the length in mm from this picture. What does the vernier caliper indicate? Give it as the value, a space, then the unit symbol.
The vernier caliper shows 16.3 mm
